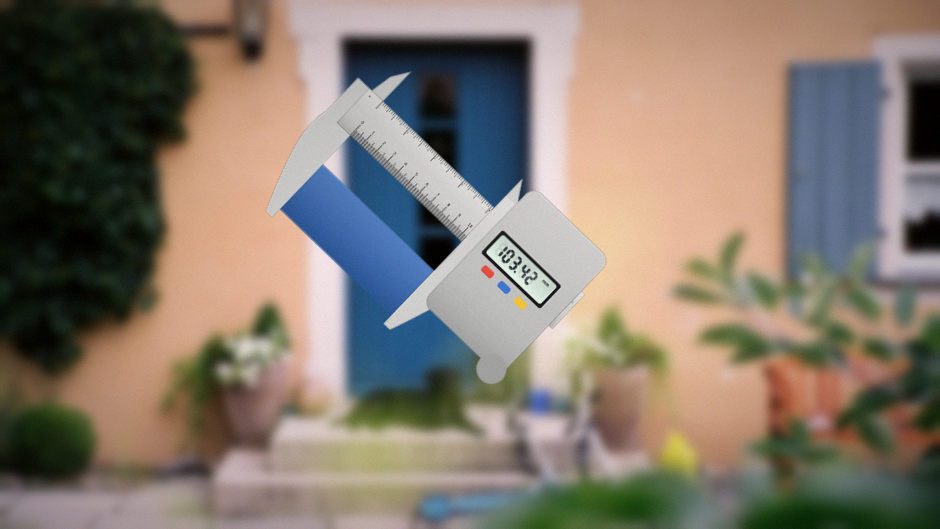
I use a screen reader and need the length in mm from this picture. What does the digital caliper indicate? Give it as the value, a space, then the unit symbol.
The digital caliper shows 103.42 mm
